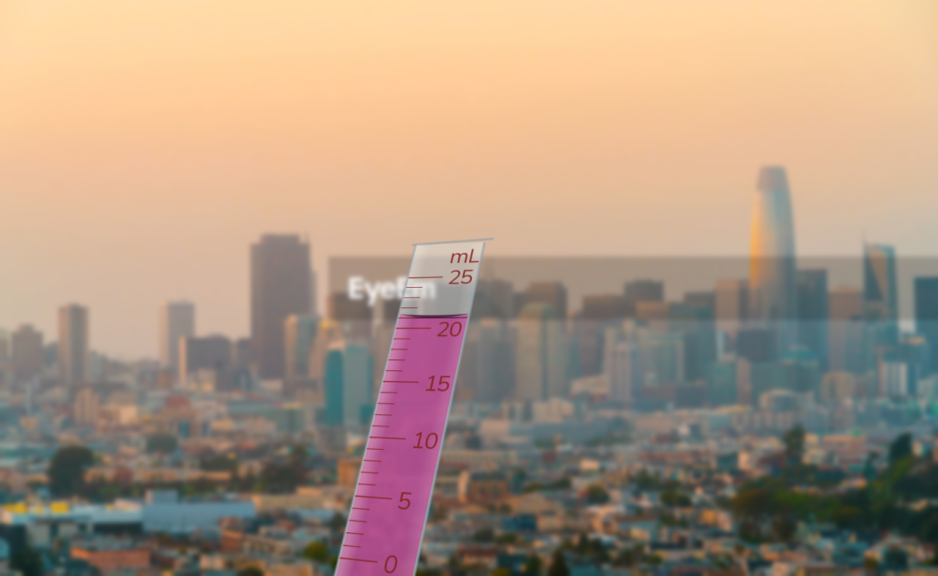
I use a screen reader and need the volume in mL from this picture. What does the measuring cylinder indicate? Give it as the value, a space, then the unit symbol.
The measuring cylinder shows 21 mL
